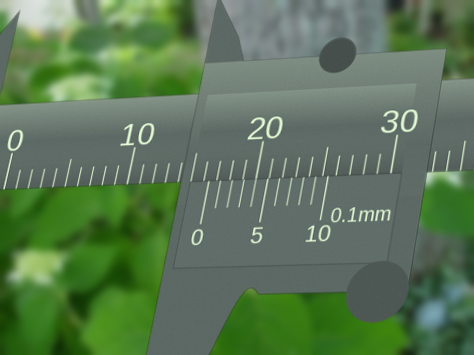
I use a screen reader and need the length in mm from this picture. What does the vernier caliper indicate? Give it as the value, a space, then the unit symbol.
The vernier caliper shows 16.4 mm
